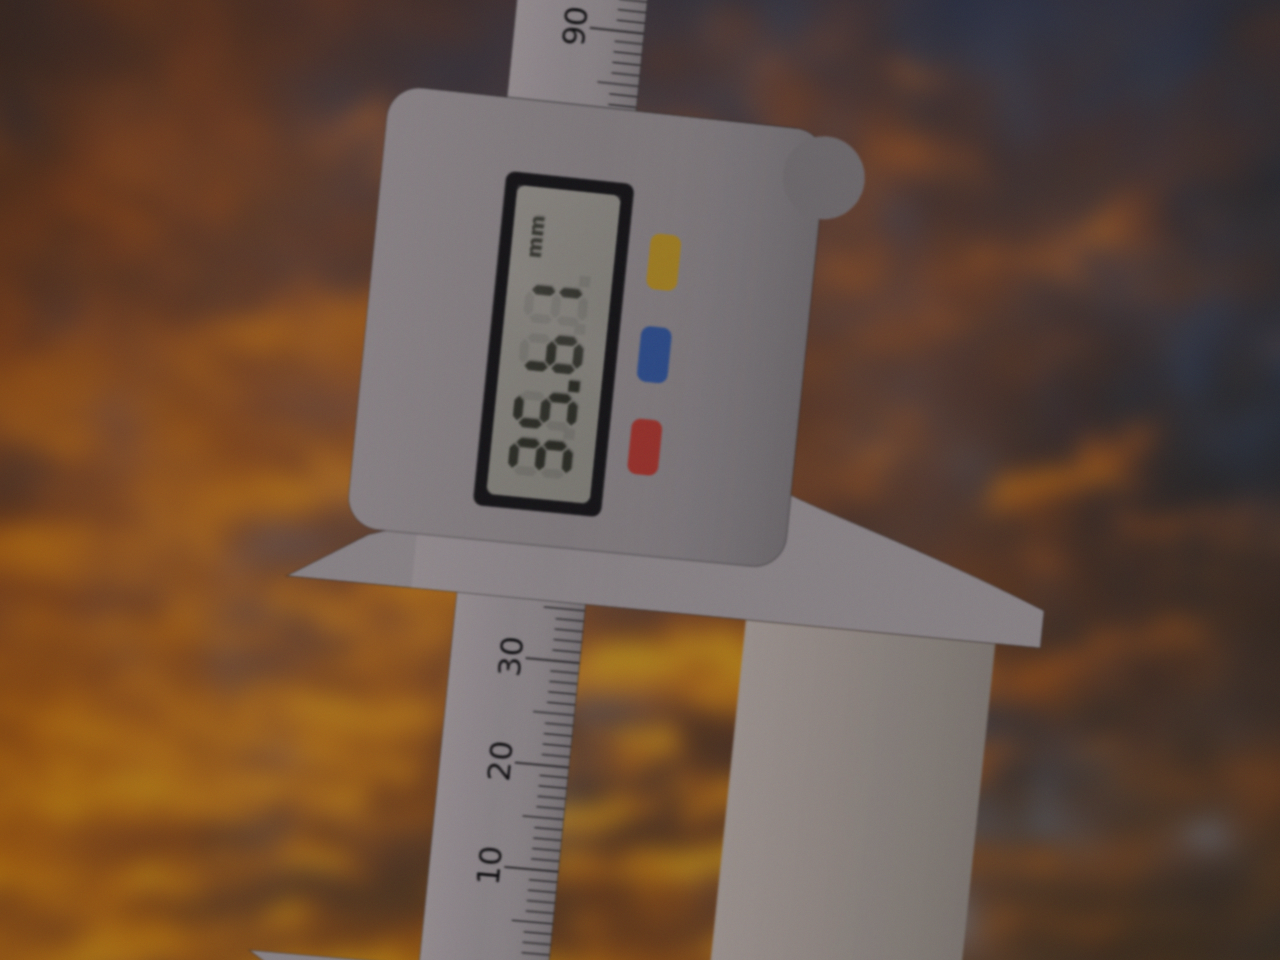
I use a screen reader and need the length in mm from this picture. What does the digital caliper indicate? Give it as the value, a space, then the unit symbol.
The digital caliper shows 35.61 mm
